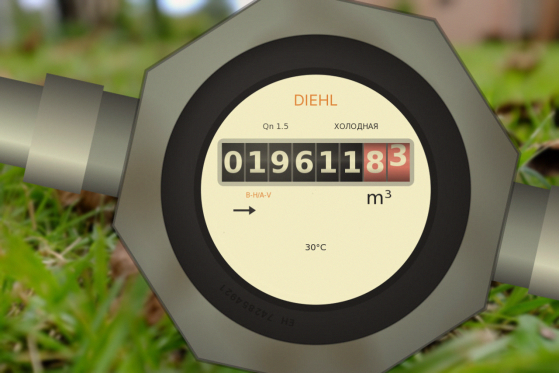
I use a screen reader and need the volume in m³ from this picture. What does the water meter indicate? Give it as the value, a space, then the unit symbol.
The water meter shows 19611.83 m³
